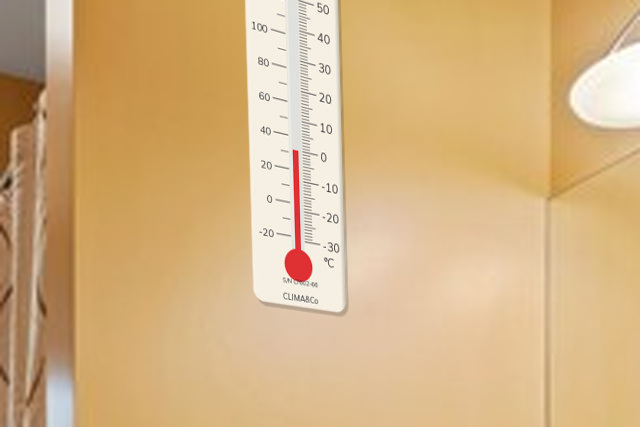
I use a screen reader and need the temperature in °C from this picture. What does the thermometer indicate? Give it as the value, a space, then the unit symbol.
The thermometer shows 0 °C
